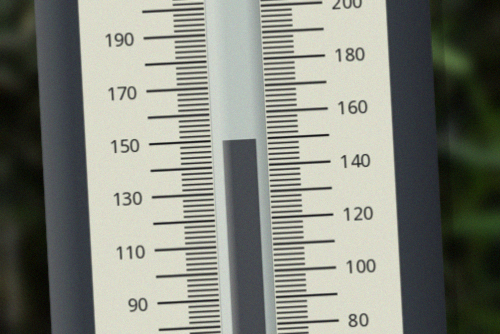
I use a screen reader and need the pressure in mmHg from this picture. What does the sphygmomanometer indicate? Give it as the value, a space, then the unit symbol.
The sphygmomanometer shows 150 mmHg
